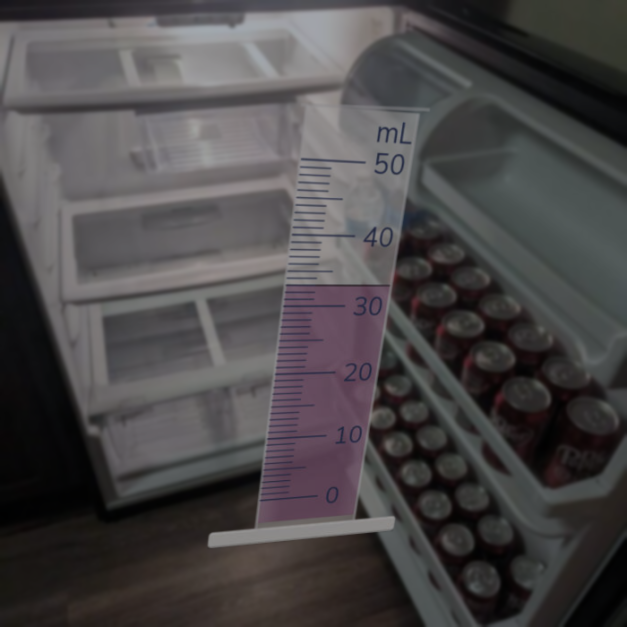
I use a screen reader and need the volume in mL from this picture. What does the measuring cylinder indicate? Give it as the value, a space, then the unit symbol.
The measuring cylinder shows 33 mL
